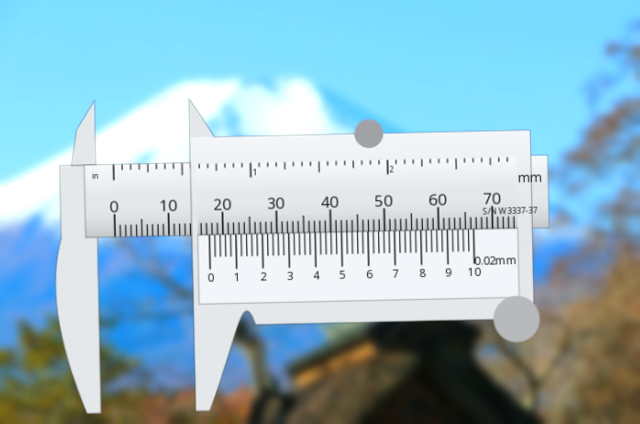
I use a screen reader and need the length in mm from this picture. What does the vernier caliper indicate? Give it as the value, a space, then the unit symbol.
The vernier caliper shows 17.5 mm
